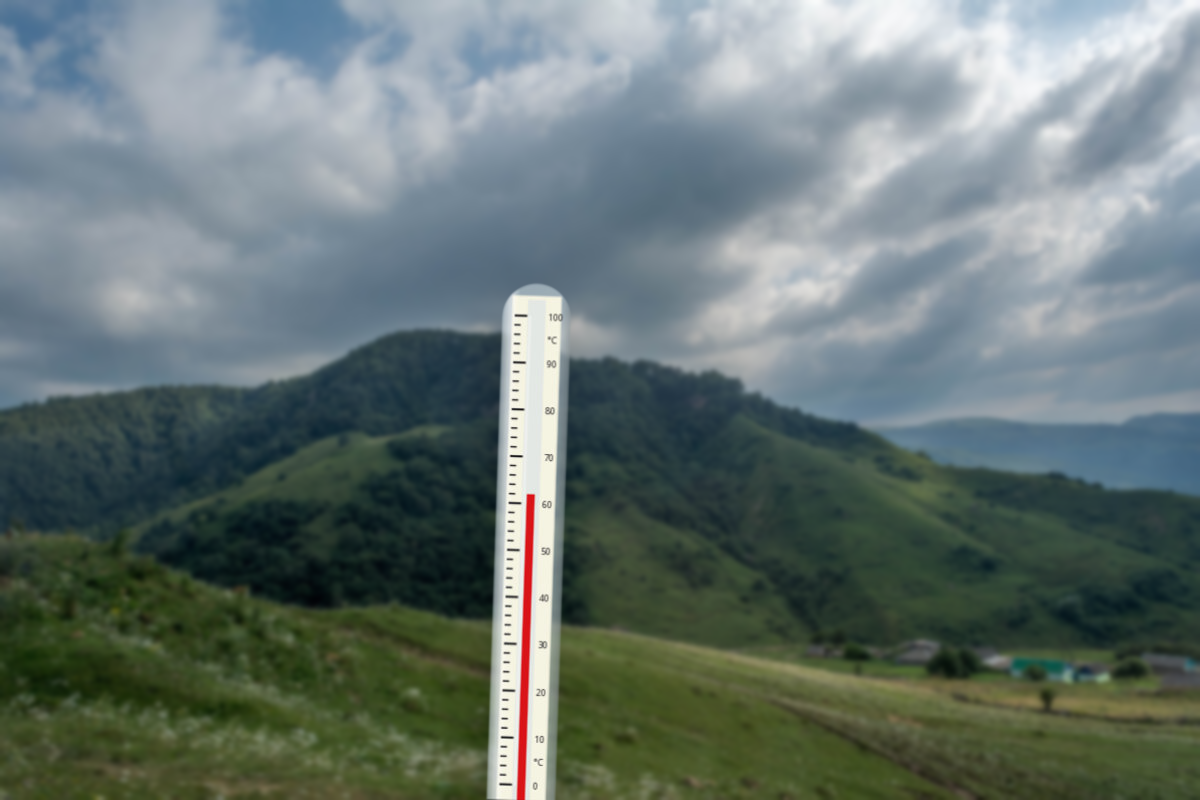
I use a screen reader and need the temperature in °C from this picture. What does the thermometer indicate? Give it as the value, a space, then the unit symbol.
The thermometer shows 62 °C
